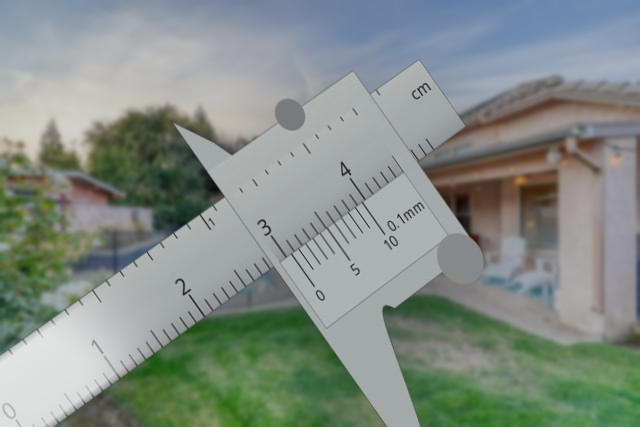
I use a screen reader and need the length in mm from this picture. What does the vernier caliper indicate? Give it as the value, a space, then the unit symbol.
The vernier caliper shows 30.6 mm
